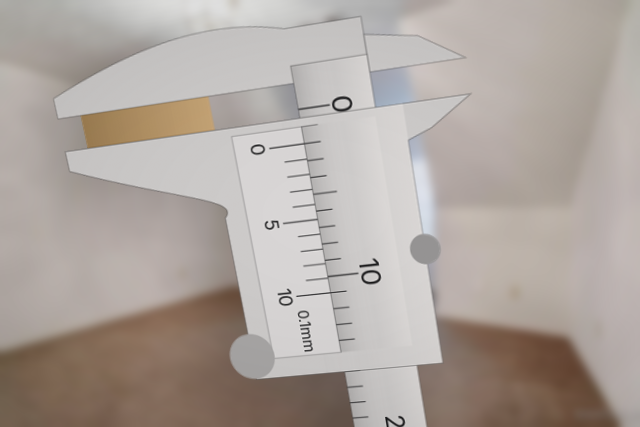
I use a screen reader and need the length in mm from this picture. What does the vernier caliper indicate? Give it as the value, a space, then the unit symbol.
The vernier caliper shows 2.0 mm
